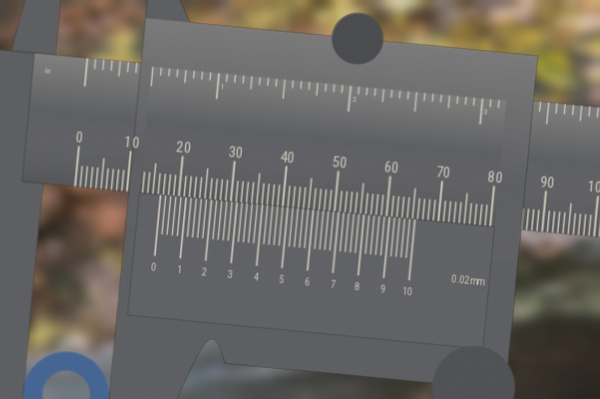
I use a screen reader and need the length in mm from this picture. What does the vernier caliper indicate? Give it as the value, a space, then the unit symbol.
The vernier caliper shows 16.5 mm
